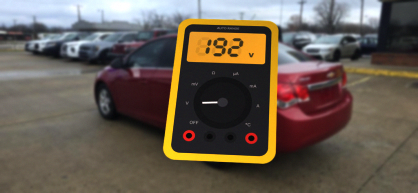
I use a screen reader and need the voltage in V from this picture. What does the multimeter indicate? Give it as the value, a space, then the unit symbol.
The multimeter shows 192 V
